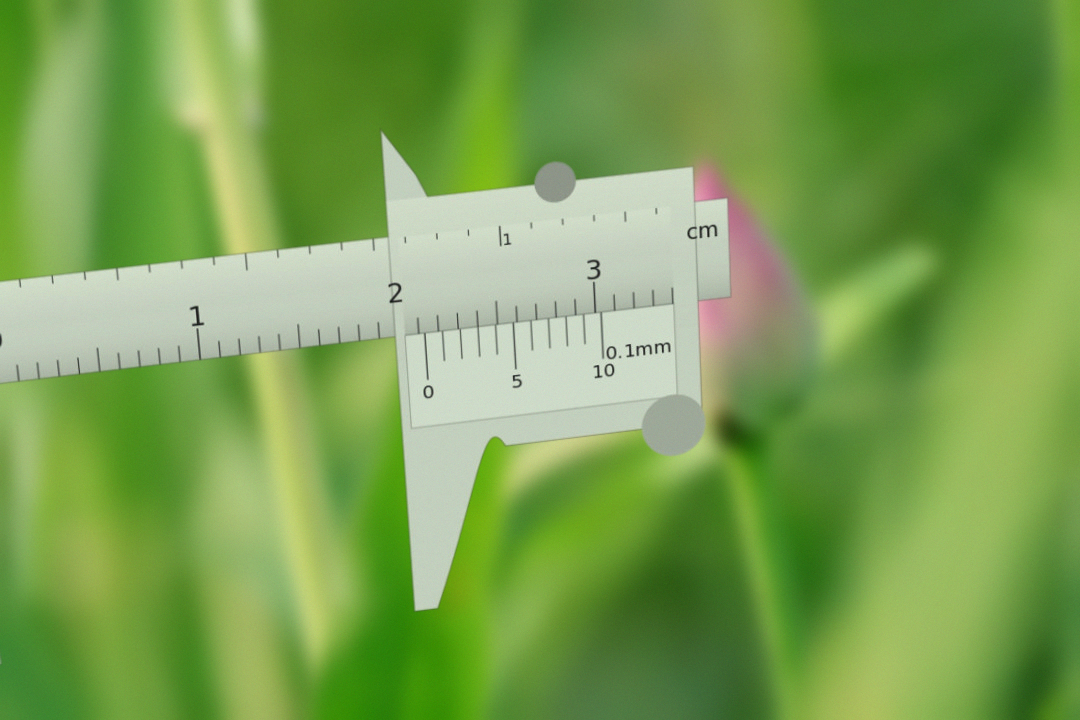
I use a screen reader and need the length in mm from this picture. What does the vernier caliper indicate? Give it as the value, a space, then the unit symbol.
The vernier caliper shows 21.3 mm
